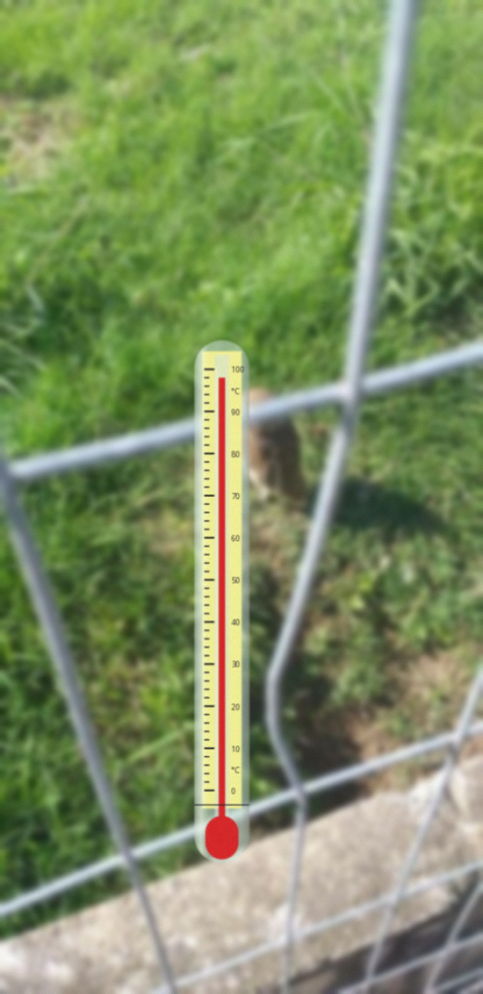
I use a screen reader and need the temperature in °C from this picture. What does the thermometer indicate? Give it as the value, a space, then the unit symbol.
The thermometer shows 98 °C
